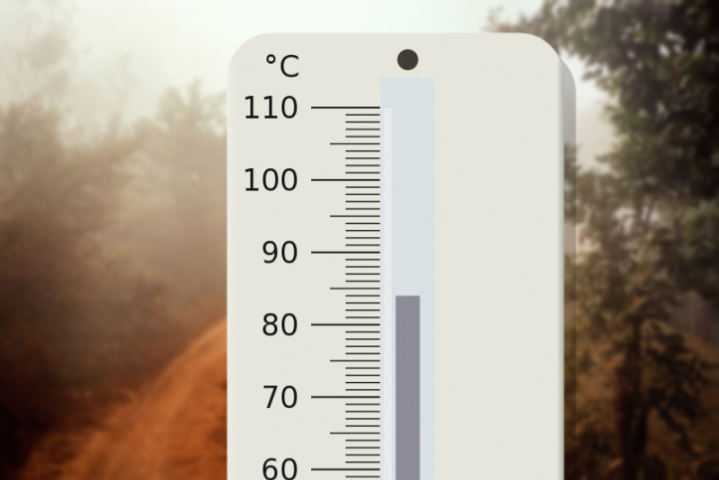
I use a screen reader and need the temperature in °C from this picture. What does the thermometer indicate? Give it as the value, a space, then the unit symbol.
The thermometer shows 84 °C
